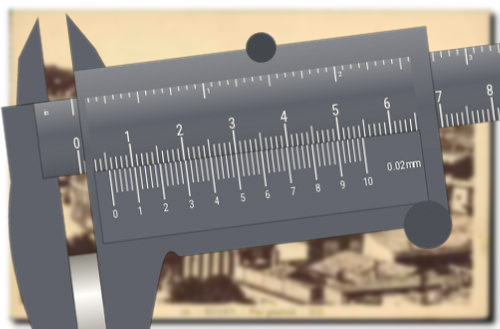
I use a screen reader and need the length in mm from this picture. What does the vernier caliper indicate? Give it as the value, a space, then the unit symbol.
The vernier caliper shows 5.5 mm
